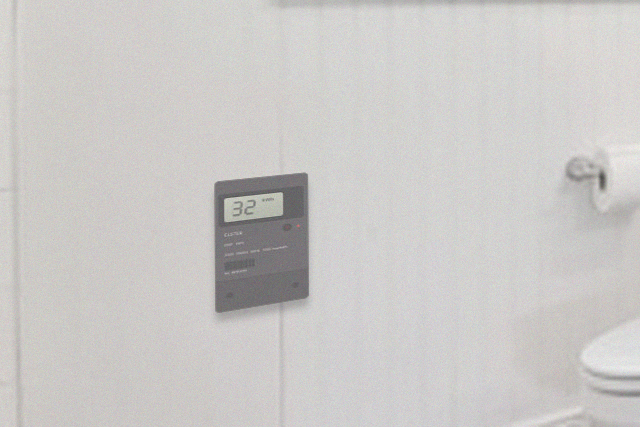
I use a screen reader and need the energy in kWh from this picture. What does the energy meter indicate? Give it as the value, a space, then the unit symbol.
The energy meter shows 32 kWh
